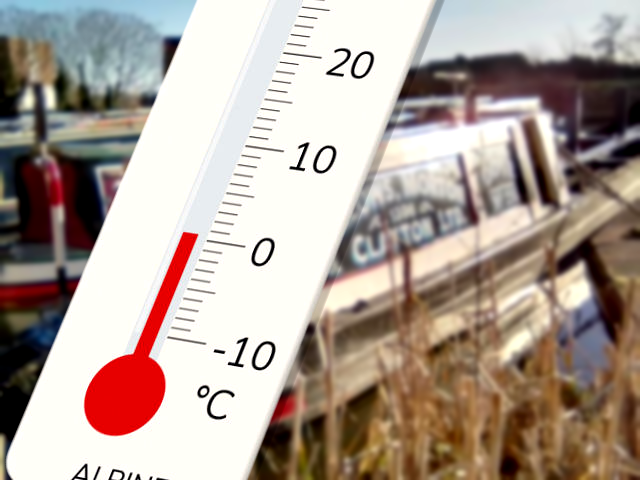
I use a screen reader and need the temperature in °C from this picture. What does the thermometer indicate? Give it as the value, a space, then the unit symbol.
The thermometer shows 0.5 °C
